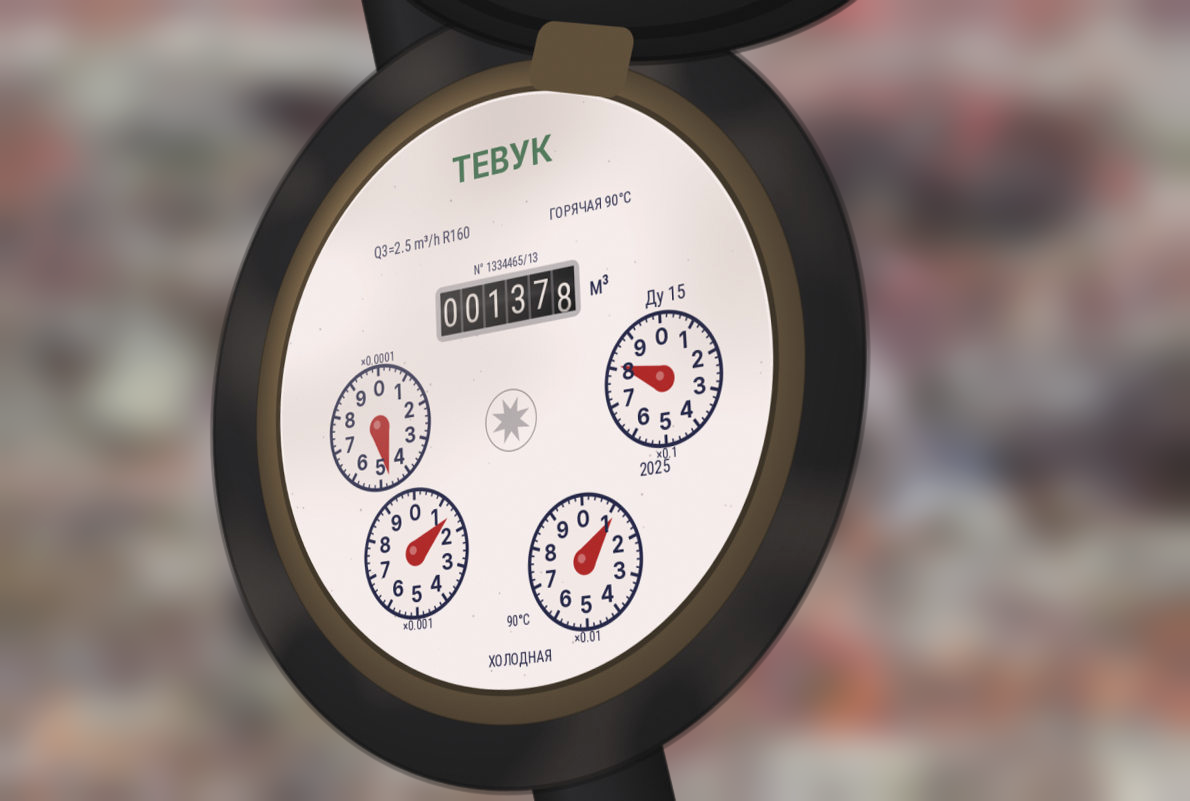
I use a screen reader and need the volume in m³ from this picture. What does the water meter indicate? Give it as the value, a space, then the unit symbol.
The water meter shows 1377.8114 m³
